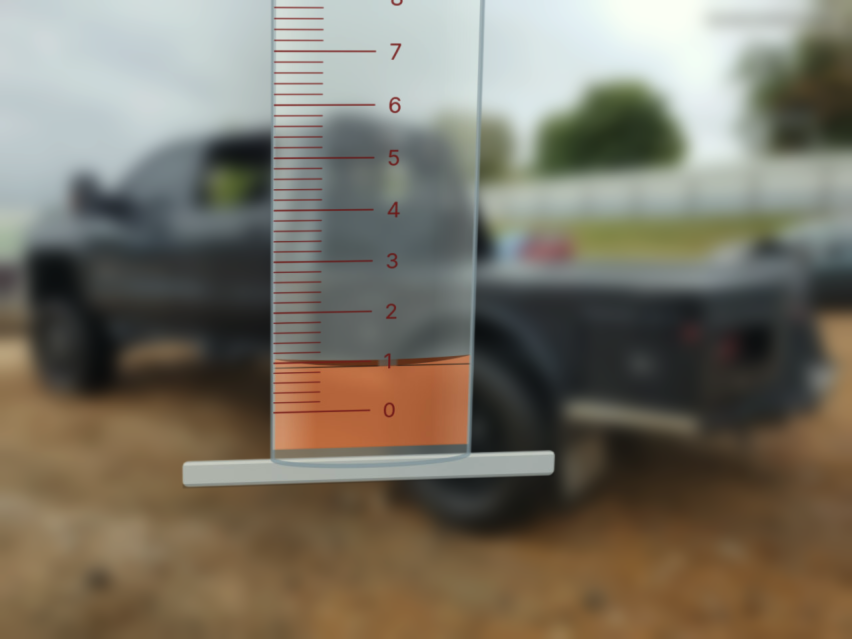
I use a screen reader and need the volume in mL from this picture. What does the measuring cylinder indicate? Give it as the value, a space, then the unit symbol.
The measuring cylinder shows 0.9 mL
